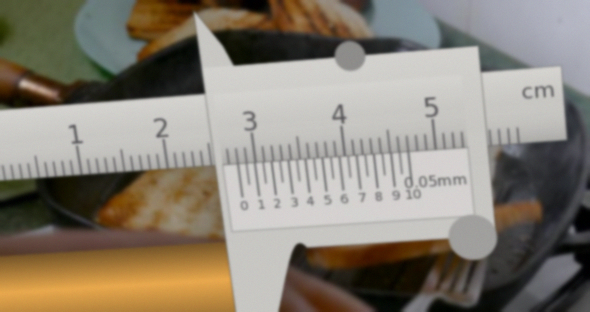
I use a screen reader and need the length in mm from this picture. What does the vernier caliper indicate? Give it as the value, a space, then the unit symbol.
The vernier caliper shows 28.0 mm
